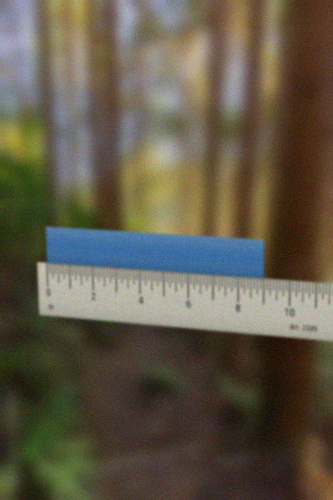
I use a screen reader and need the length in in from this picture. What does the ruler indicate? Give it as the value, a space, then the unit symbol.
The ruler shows 9 in
